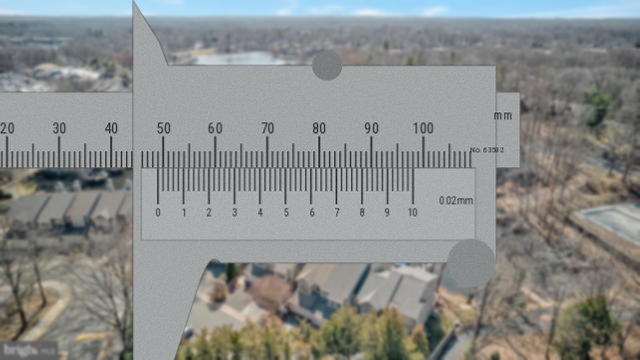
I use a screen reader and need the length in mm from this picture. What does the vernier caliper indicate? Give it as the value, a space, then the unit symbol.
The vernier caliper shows 49.0 mm
